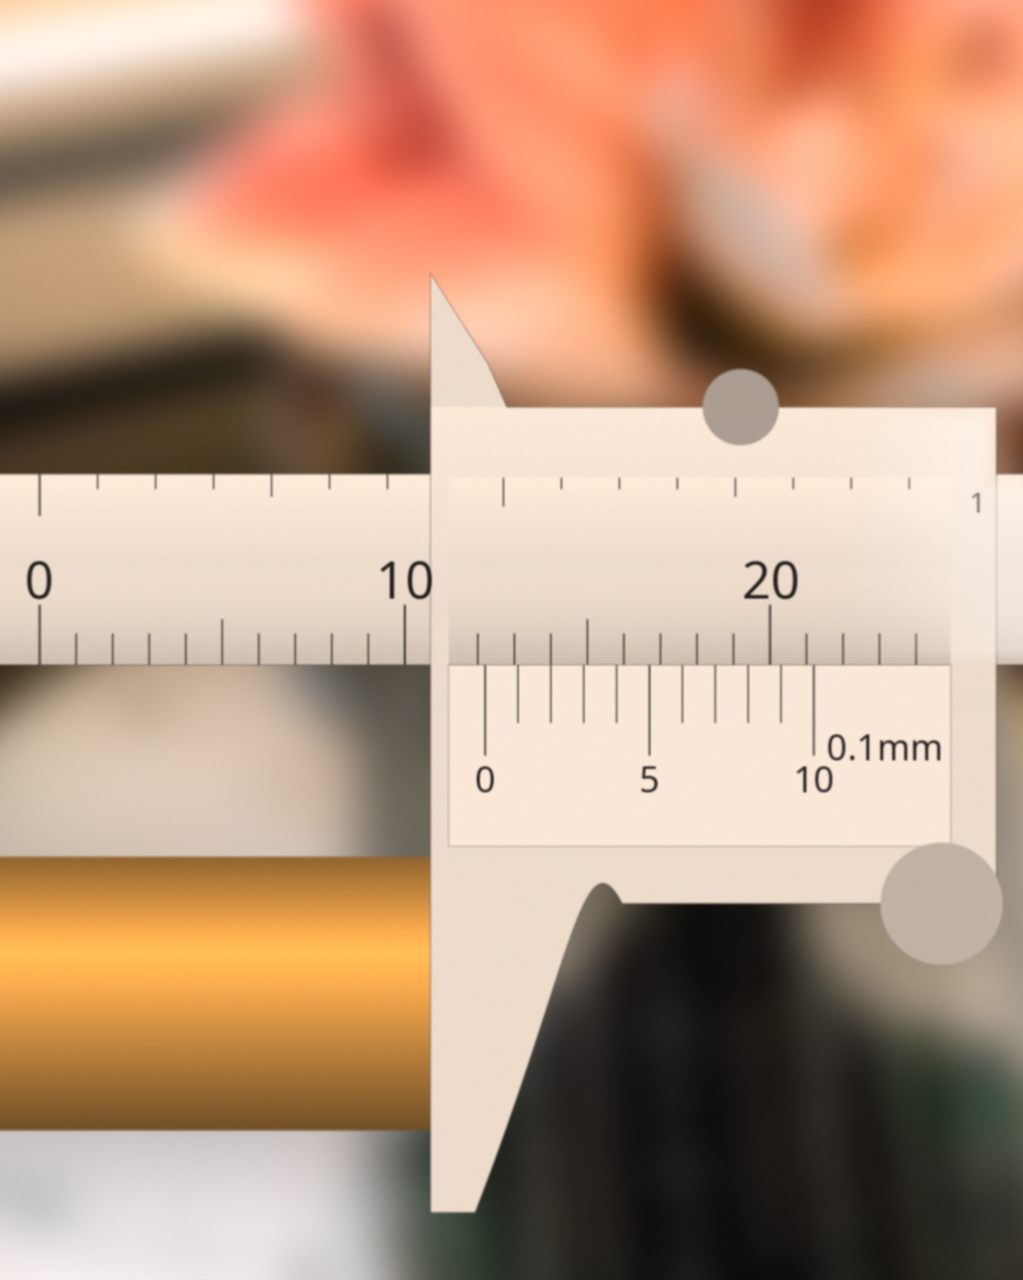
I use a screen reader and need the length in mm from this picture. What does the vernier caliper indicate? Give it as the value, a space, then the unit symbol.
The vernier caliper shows 12.2 mm
